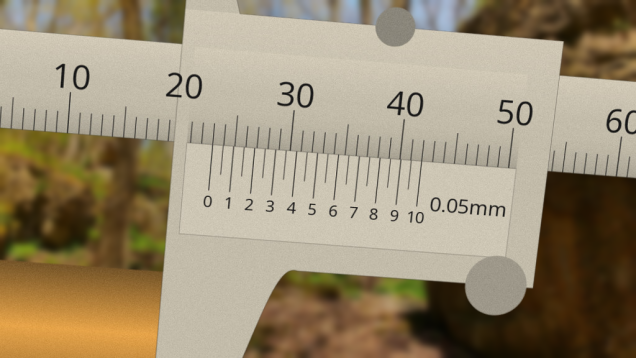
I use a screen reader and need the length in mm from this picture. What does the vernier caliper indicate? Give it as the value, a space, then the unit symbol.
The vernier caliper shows 23.0 mm
